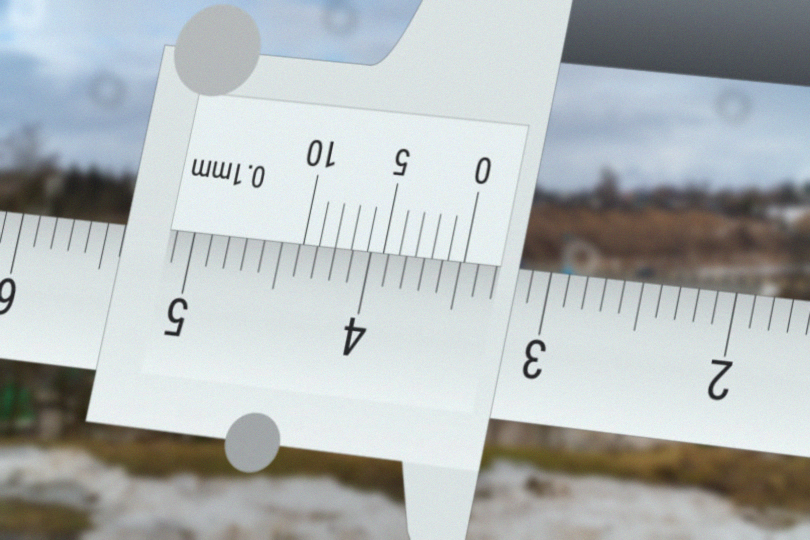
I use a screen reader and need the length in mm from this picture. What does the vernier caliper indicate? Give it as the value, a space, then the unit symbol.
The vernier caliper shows 34.8 mm
